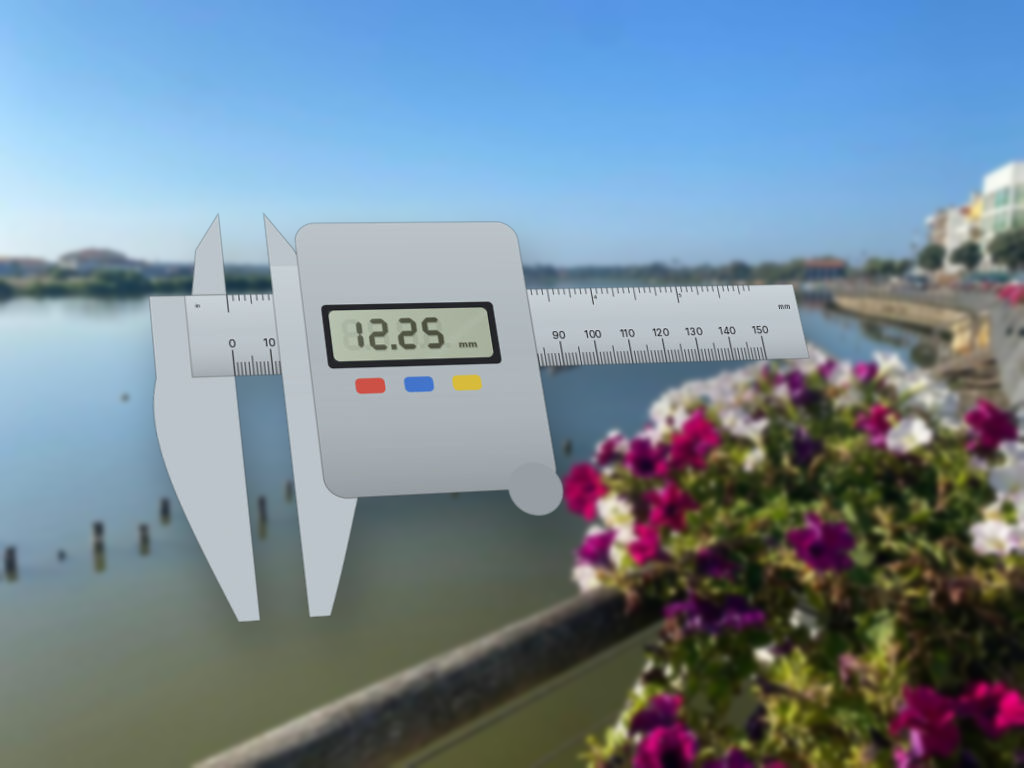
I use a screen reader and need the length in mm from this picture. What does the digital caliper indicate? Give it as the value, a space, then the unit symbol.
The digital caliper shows 12.25 mm
